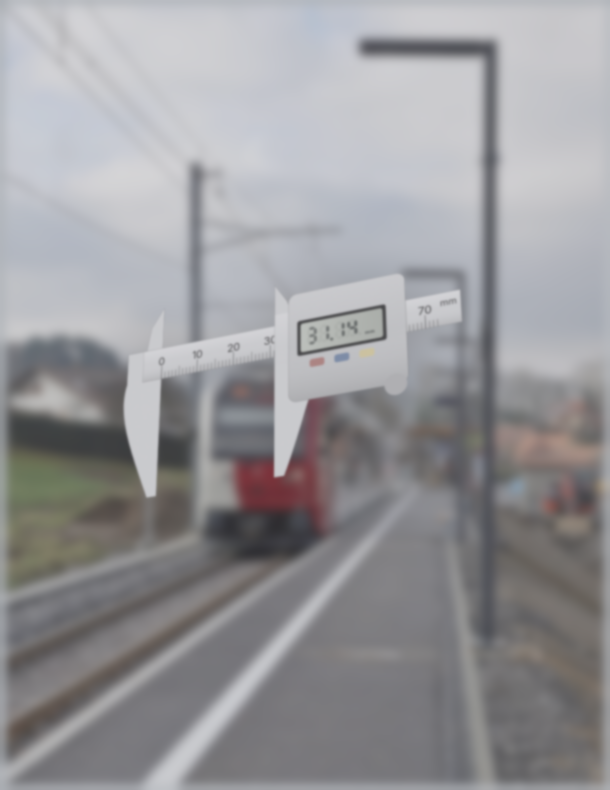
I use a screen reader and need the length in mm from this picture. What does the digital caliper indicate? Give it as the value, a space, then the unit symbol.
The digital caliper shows 31.14 mm
